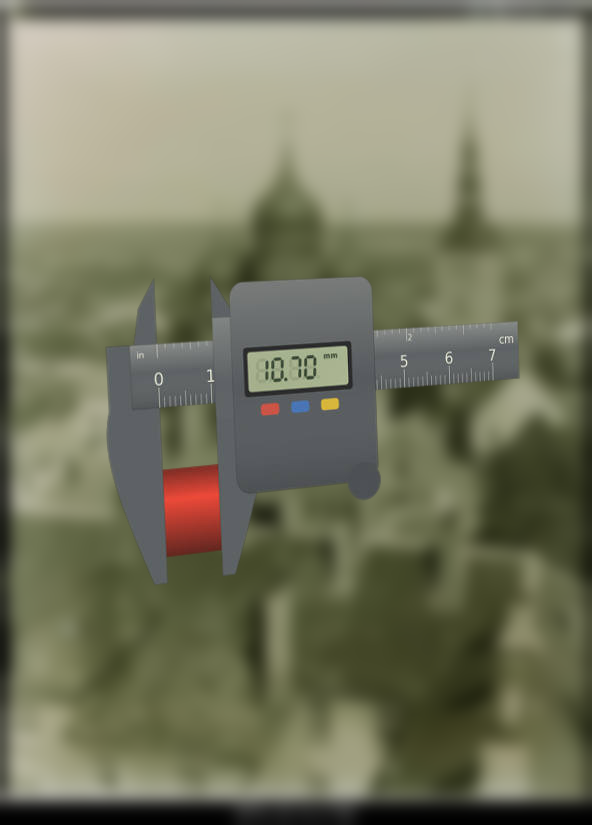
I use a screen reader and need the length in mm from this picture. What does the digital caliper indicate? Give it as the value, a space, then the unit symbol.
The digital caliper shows 10.70 mm
